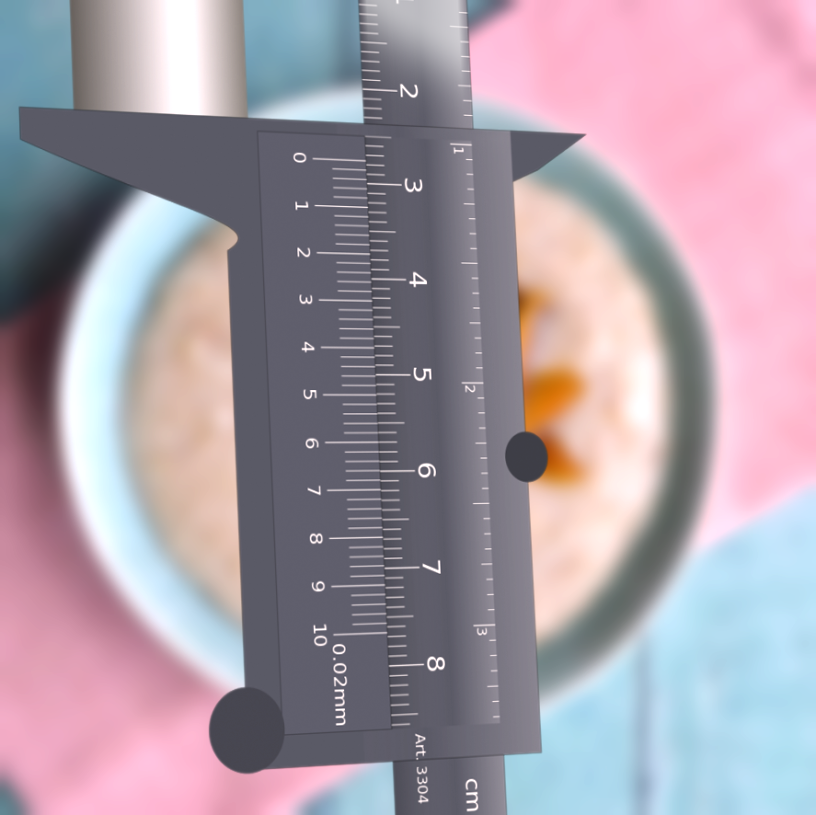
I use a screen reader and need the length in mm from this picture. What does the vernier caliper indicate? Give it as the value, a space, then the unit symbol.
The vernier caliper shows 27.6 mm
